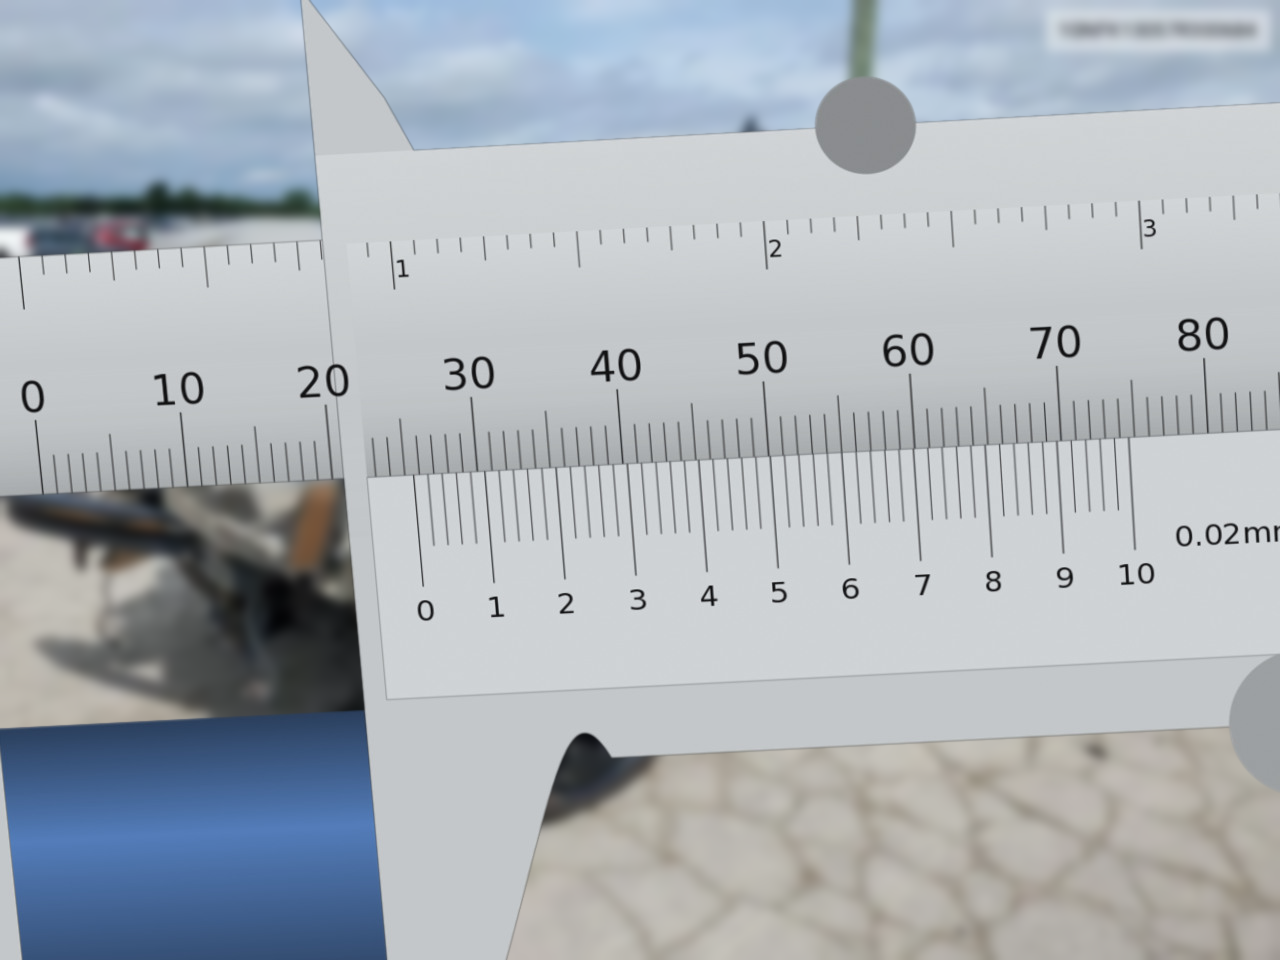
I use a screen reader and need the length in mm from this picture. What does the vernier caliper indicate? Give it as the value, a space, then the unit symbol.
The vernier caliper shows 25.6 mm
